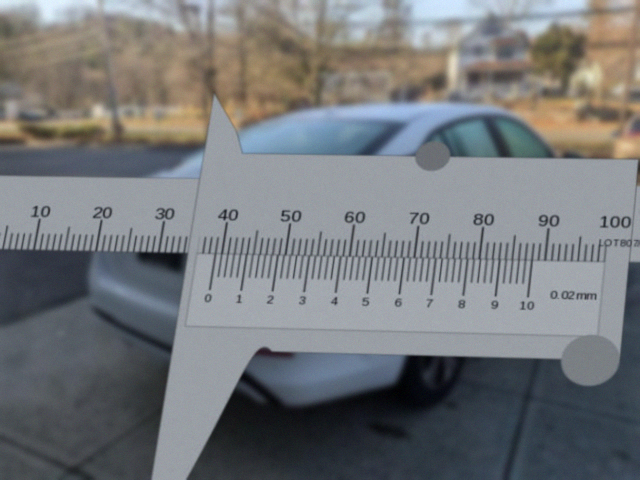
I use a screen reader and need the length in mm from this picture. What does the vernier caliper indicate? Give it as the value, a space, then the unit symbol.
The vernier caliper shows 39.0 mm
